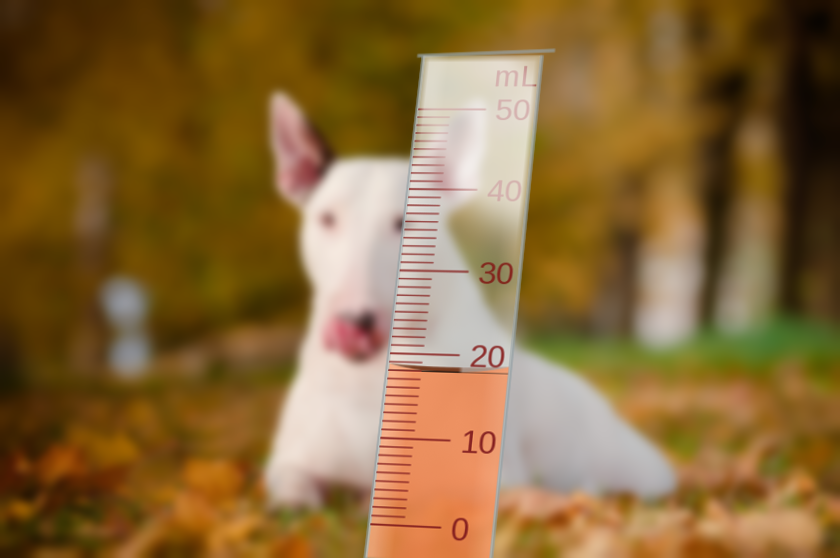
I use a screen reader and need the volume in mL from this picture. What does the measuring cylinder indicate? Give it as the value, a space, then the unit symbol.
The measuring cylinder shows 18 mL
